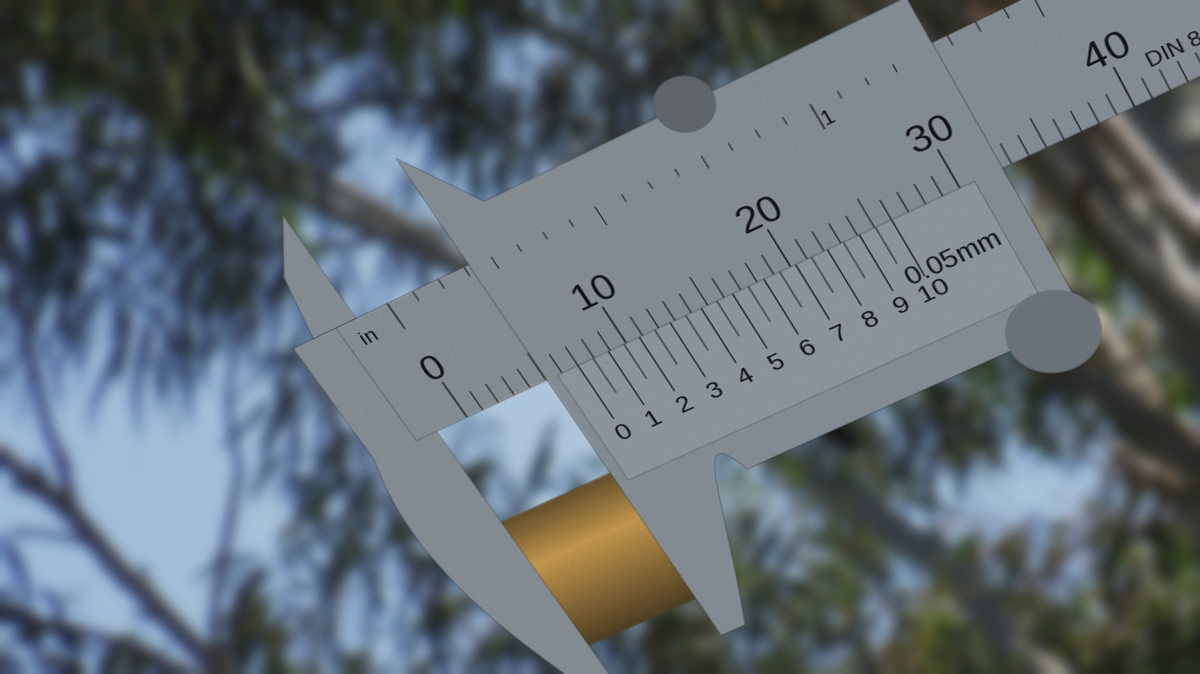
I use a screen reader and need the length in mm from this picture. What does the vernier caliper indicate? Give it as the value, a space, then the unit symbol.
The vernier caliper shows 7.0 mm
